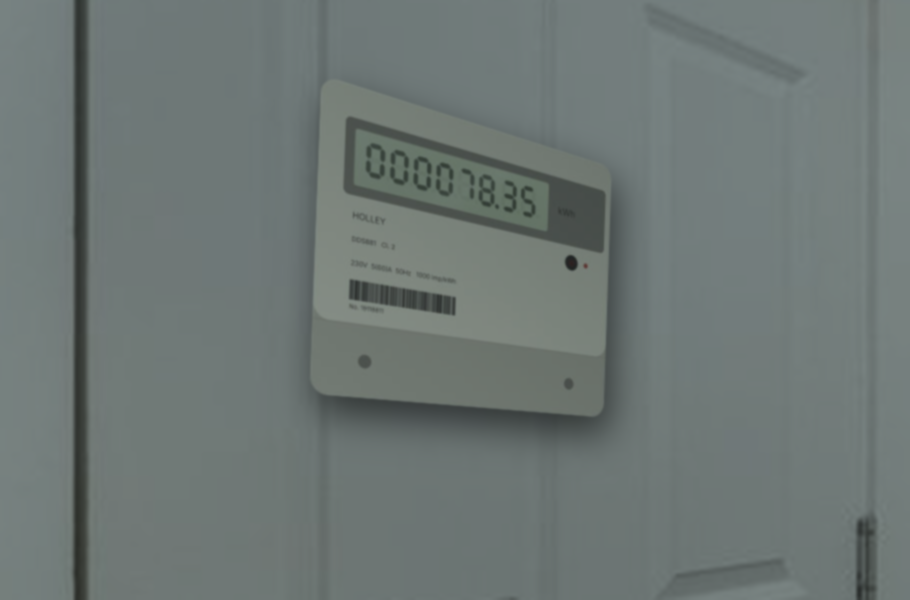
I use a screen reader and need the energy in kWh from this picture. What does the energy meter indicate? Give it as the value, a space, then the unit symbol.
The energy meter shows 78.35 kWh
